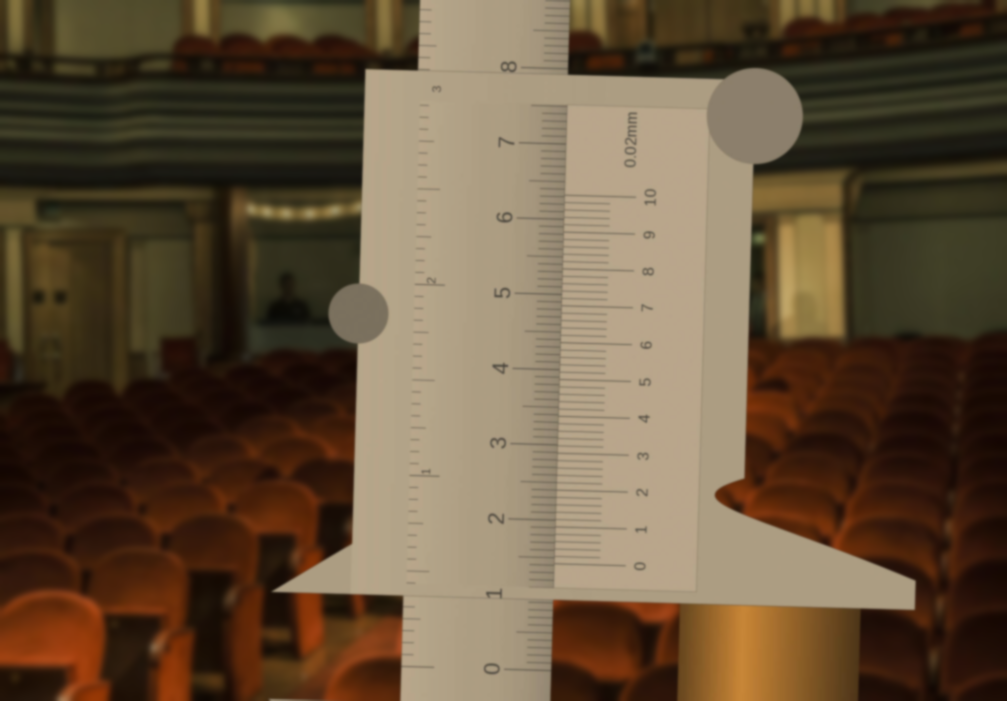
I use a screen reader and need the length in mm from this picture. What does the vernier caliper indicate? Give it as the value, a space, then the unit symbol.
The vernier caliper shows 14.2 mm
